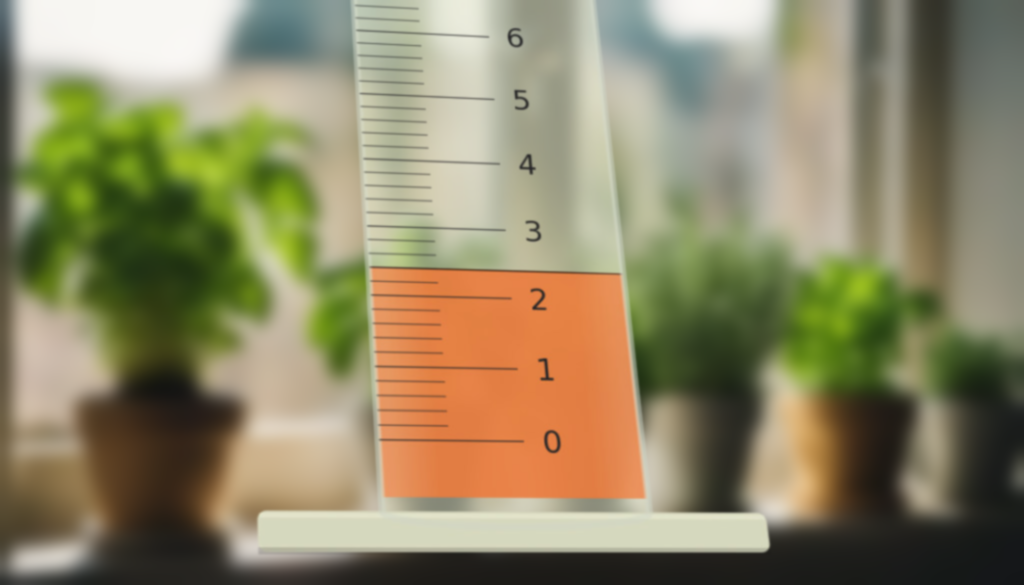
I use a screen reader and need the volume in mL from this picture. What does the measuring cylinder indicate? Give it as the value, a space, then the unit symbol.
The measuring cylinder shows 2.4 mL
